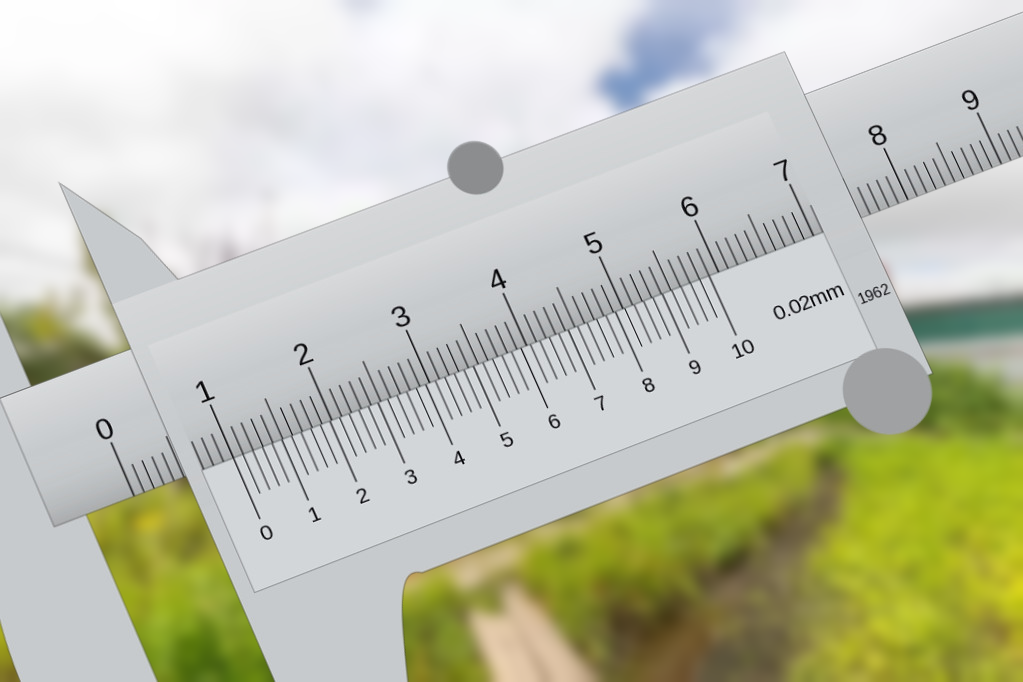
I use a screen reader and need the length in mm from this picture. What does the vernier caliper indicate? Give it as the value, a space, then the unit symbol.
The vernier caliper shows 10.0 mm
